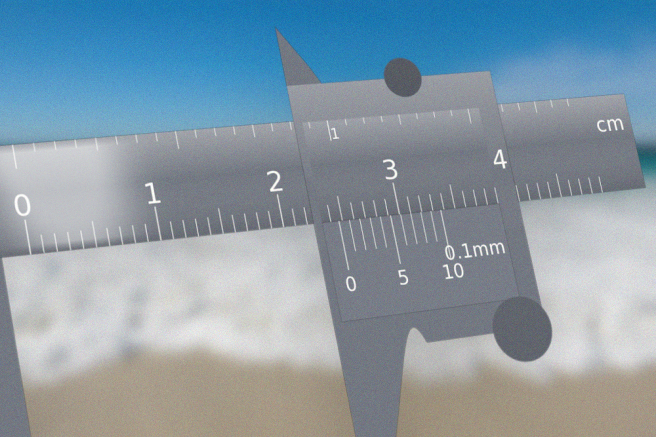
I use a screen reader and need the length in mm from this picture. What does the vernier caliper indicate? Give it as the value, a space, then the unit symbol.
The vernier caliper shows 24.7 mm
